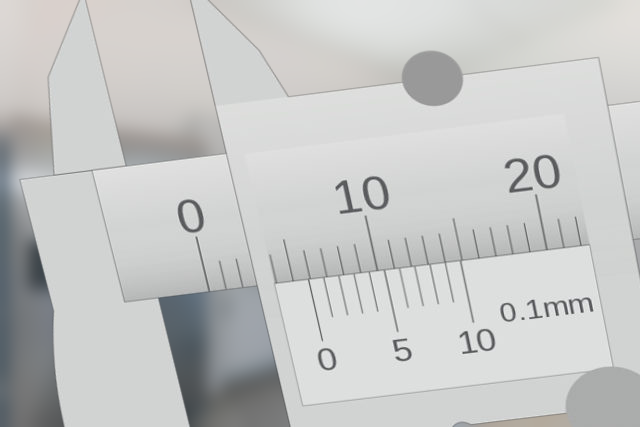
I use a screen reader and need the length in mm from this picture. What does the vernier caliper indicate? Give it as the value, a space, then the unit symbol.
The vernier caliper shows 5.9 mm
